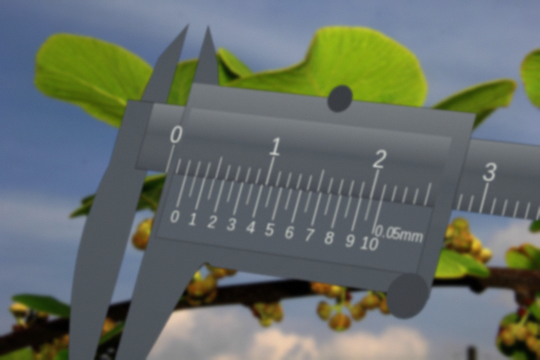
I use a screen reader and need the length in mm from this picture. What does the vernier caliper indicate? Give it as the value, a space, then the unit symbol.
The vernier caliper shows 2.0 mm
